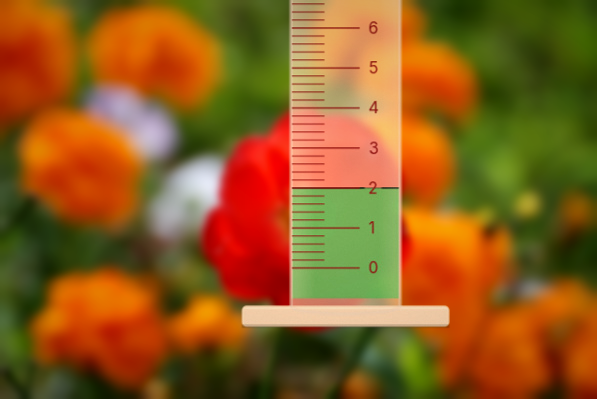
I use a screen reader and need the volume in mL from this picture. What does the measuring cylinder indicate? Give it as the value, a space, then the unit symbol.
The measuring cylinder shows 2 mL
